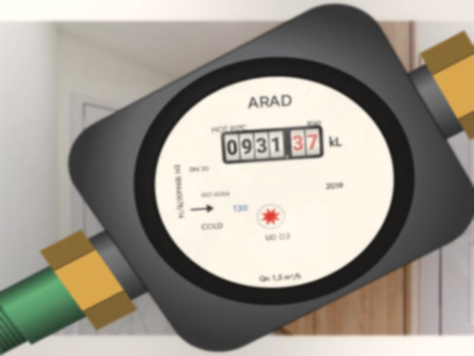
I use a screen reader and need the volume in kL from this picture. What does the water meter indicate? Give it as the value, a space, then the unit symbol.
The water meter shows 931.37 kL
